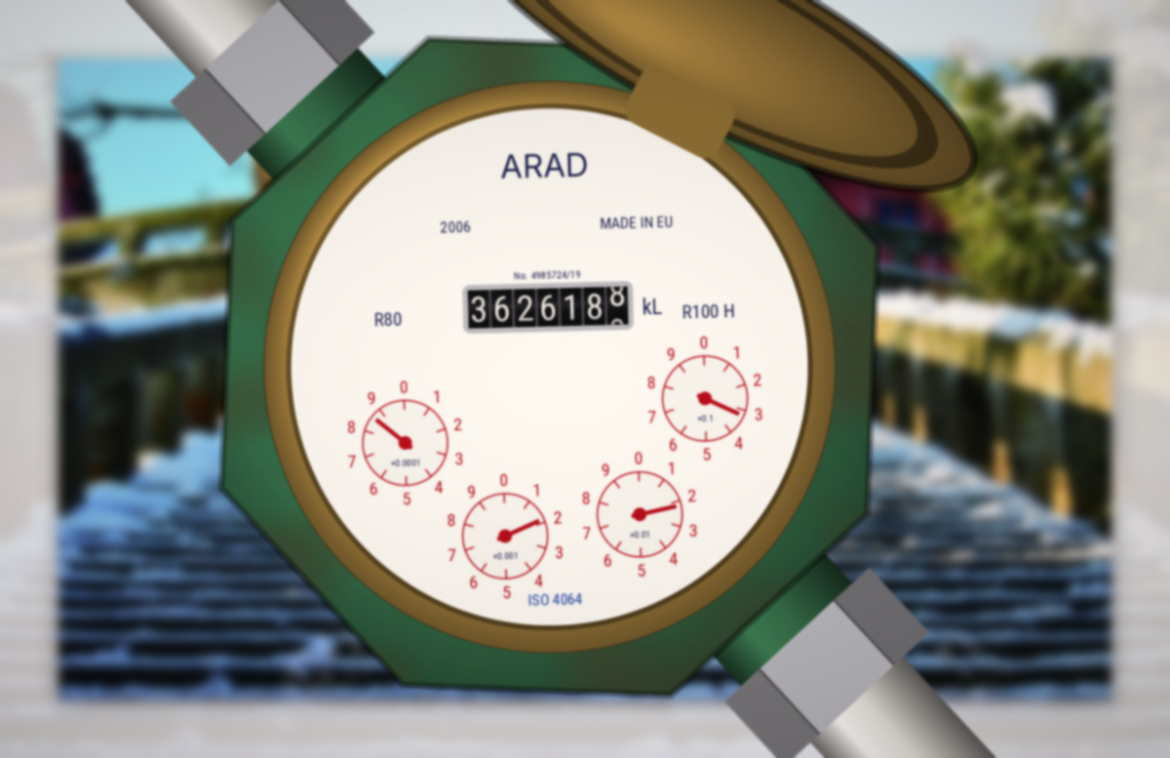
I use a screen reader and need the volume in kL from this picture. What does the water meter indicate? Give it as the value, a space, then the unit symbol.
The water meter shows 3626188.3218 kL
